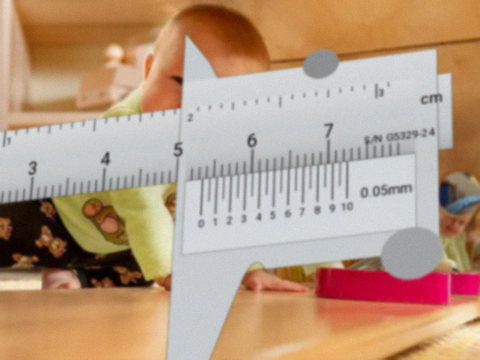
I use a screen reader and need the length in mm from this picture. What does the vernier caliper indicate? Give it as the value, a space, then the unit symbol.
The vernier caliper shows 53.5 mm
